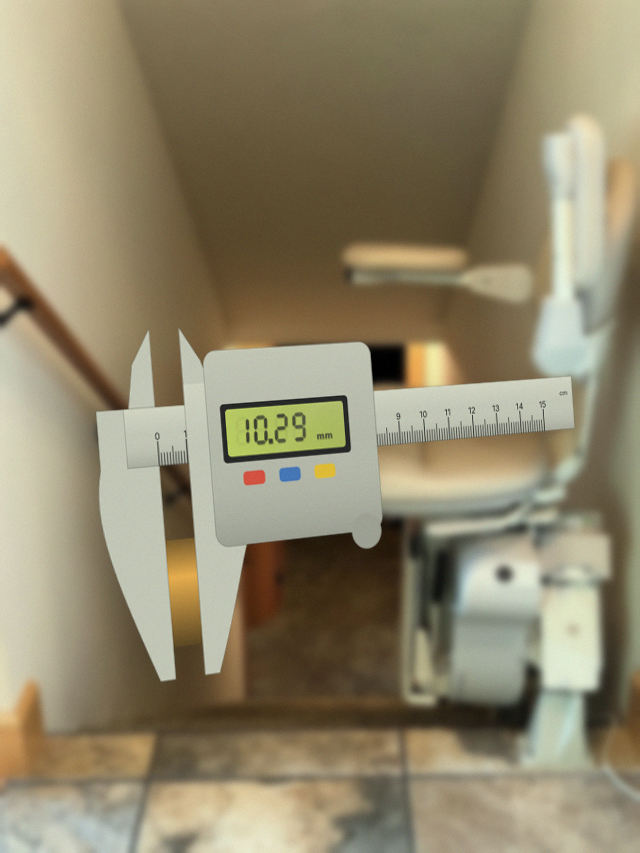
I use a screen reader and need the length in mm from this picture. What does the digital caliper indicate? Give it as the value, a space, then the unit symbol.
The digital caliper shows 10.29 mm
